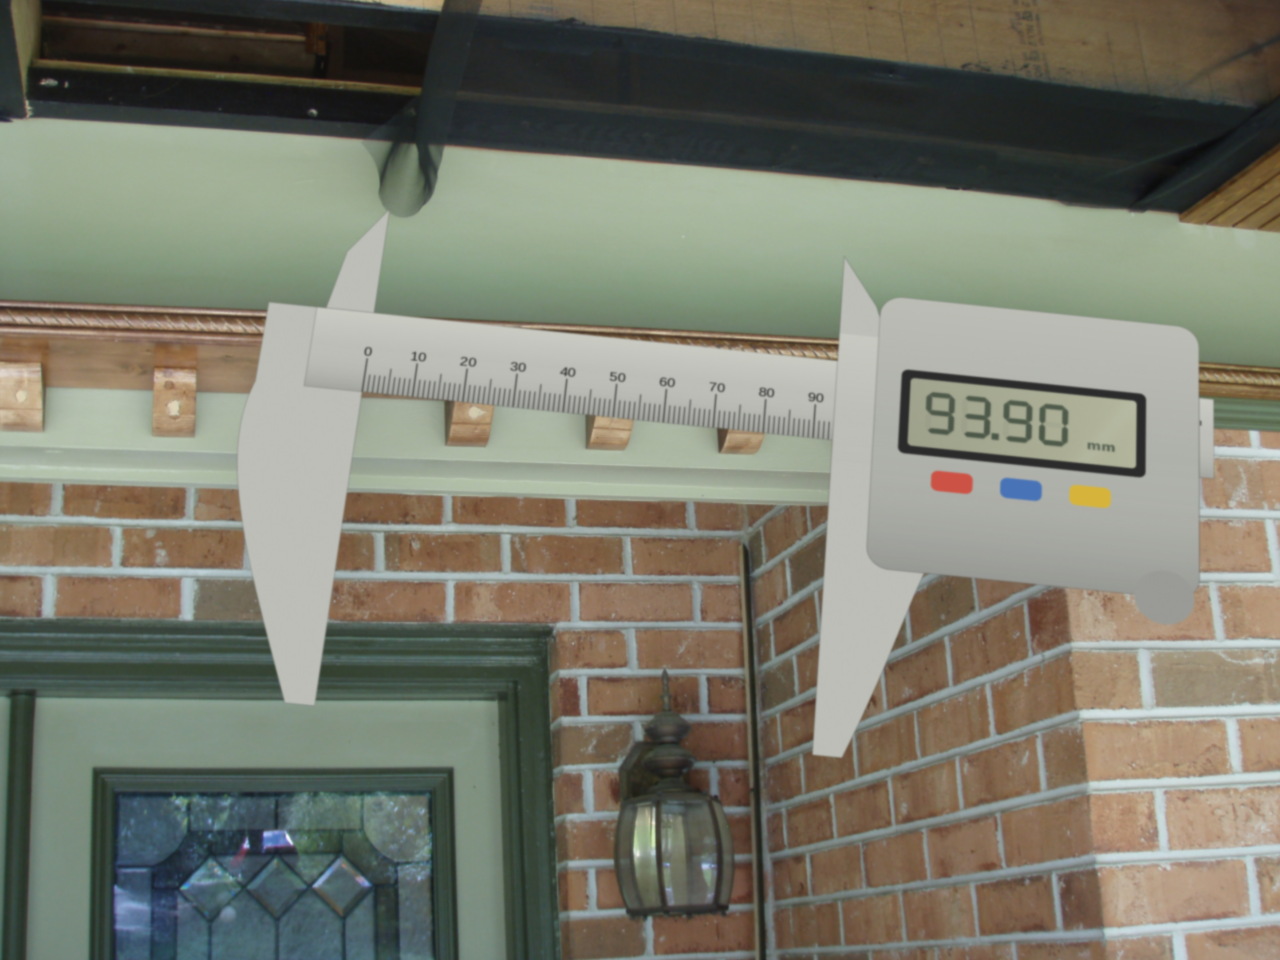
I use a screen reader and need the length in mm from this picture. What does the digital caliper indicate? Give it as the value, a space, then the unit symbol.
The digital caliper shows 93.90 mm
